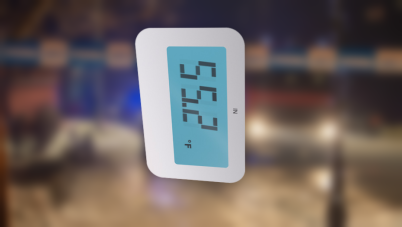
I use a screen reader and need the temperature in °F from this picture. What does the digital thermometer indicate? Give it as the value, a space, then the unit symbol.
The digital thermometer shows 55.2 °F
